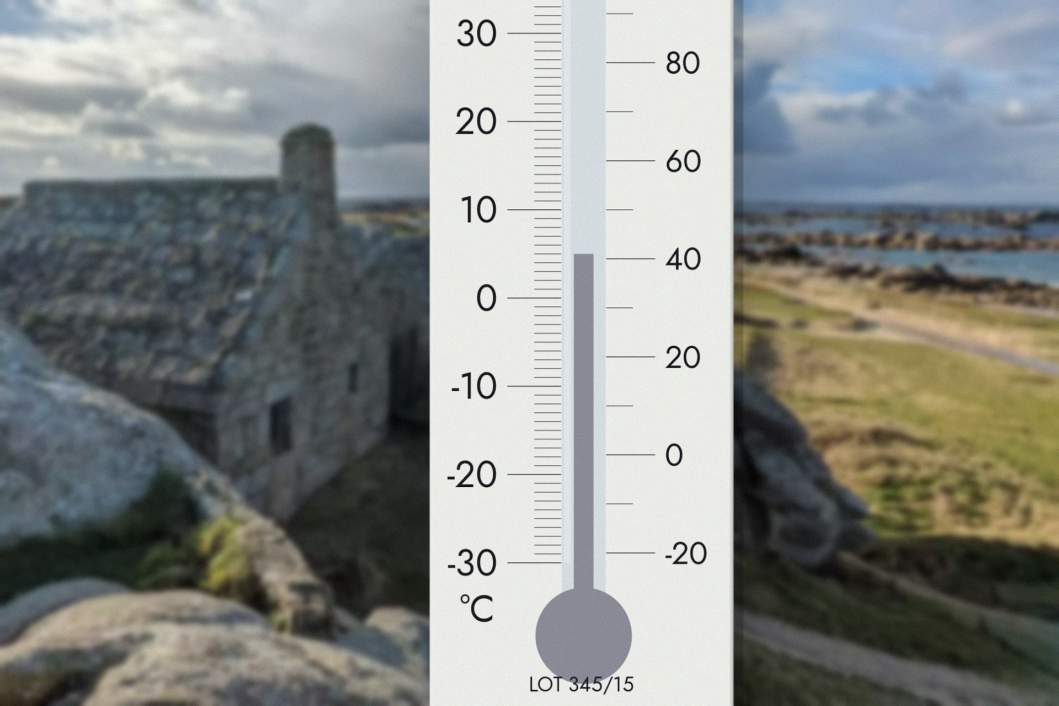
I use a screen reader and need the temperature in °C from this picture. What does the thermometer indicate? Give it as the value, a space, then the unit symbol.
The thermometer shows 5 °C
